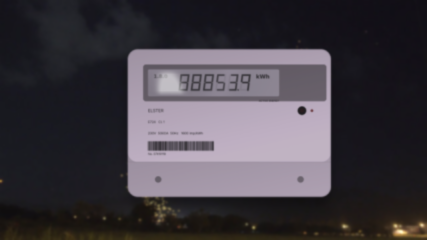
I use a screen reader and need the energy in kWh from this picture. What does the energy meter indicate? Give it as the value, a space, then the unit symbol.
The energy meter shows 88853.9 kWh
